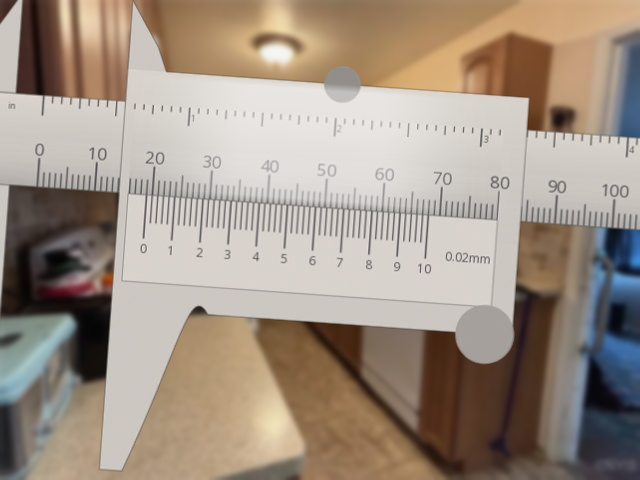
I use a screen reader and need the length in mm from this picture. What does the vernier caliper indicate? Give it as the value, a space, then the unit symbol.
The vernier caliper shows 19.0 mm
